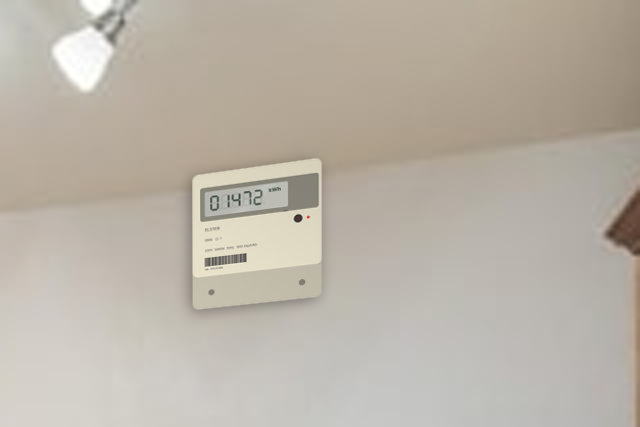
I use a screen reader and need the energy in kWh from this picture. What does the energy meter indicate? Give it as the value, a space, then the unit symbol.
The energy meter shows 1472 kWh
